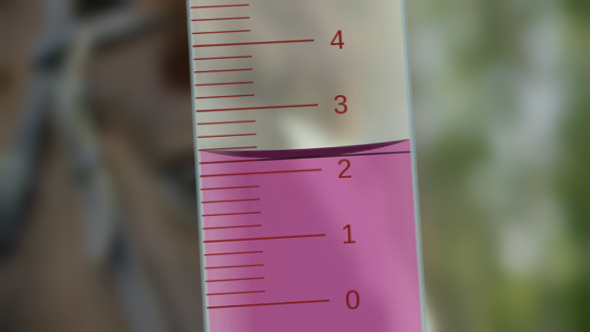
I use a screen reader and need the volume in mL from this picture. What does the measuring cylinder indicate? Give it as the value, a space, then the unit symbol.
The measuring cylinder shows 2.2 mL
